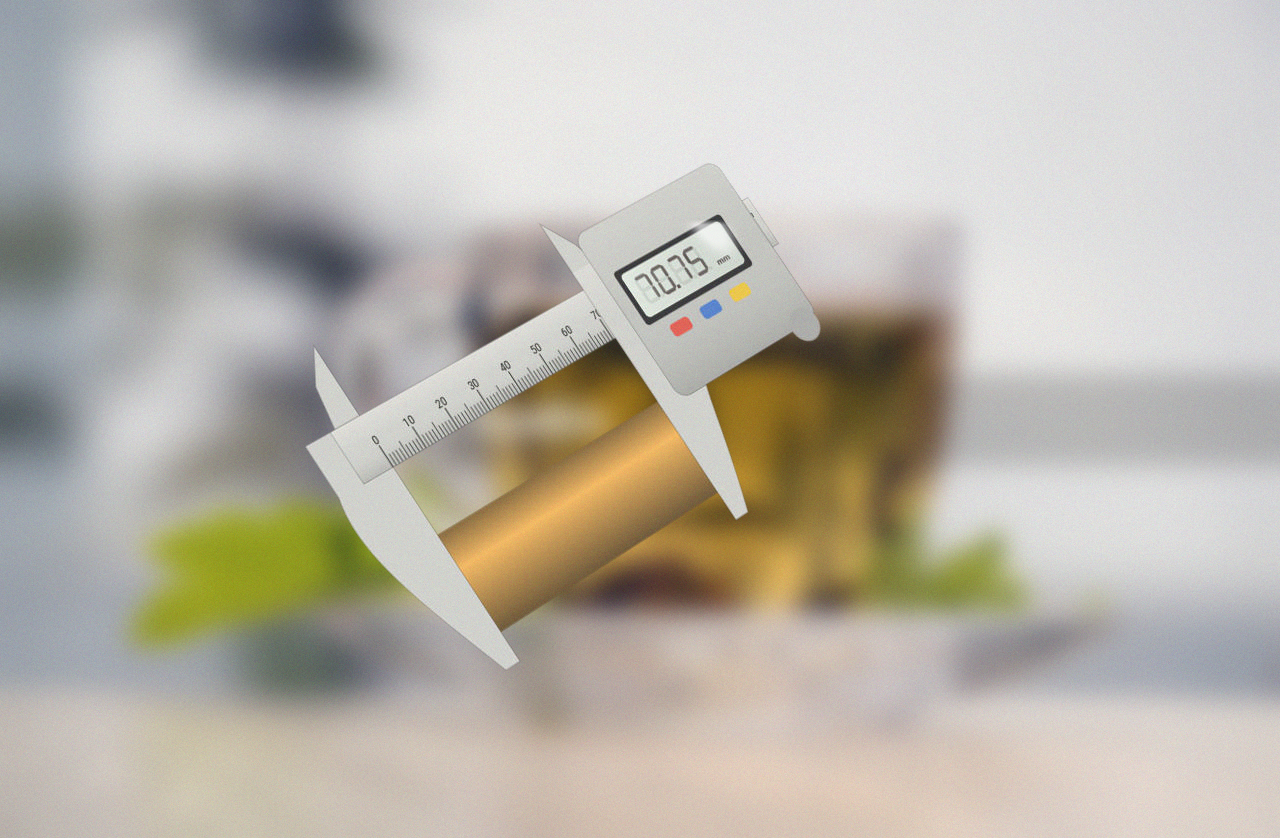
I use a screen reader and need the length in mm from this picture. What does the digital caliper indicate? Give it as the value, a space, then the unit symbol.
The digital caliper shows 70.75 mm
